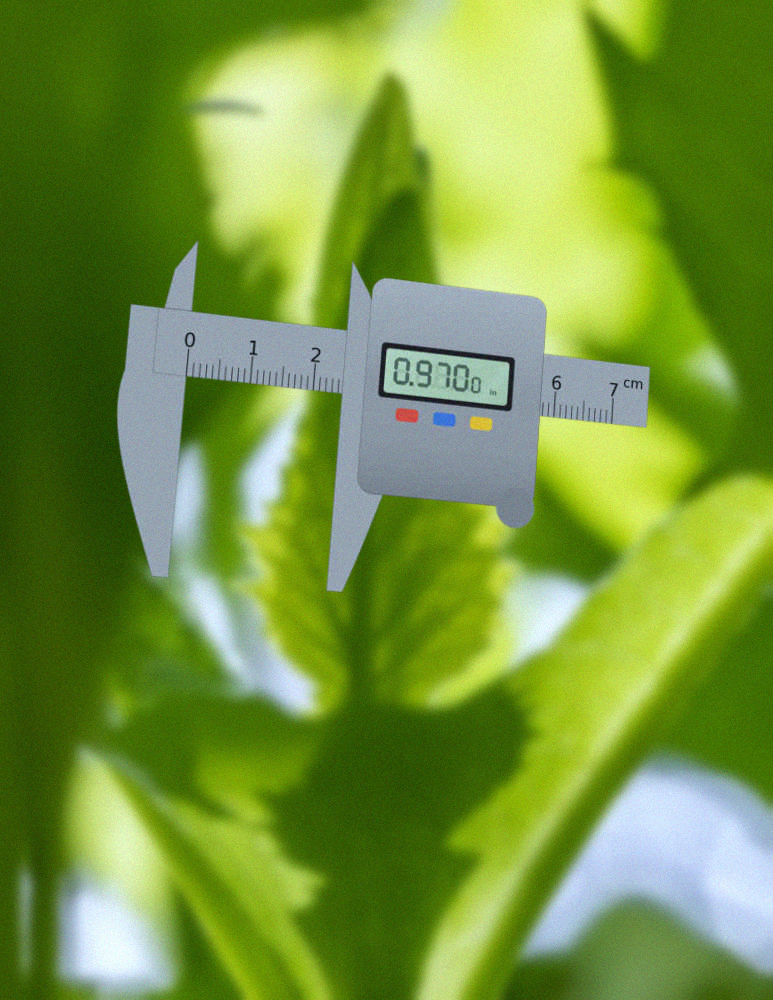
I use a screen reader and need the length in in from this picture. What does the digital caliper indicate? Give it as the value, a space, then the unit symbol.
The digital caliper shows 0.9700 in
